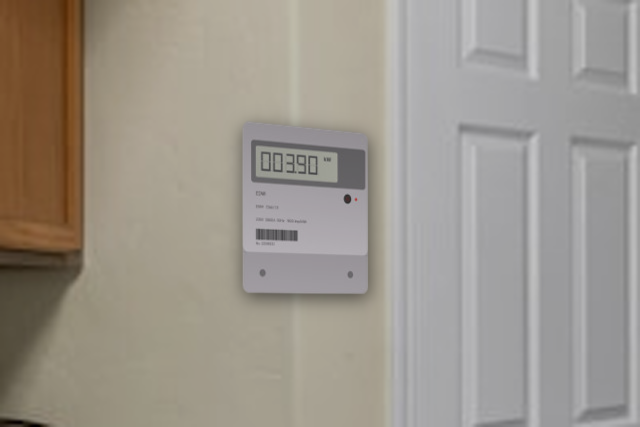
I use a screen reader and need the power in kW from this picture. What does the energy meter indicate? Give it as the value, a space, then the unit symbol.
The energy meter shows 3.90 kW
